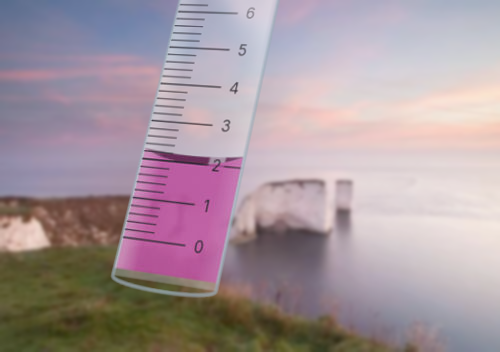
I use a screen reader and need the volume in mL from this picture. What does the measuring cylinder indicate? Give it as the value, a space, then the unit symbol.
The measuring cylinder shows 2 mL
